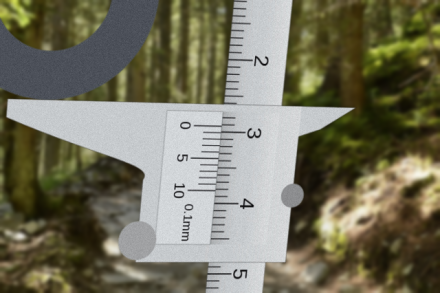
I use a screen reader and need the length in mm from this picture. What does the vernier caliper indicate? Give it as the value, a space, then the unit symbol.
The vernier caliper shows 29.2 mm
